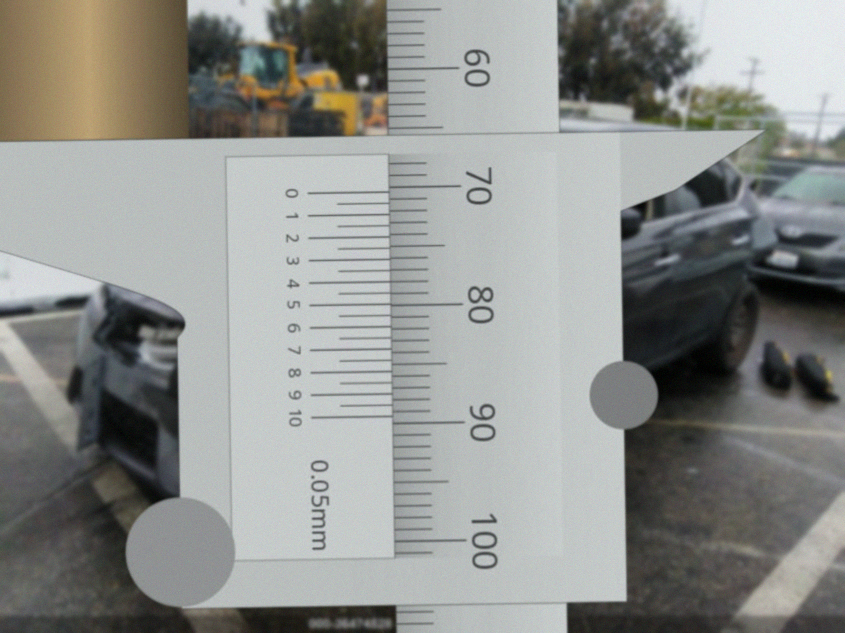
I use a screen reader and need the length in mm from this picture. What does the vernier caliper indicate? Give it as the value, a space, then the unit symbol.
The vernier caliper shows 70.4 mm
